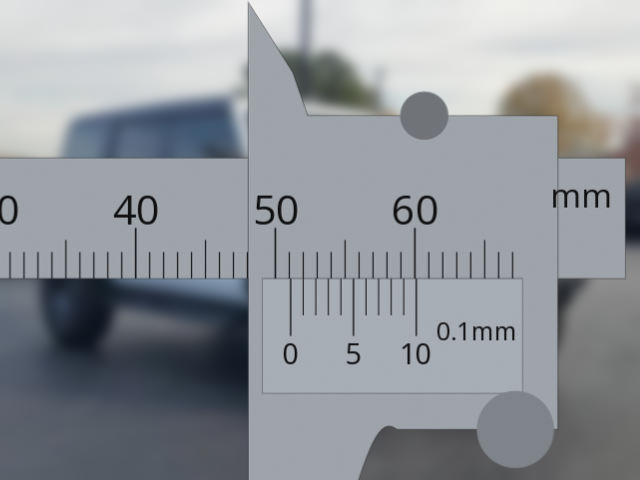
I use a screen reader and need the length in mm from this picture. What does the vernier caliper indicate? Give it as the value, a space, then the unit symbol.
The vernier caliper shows 51.1 mm
